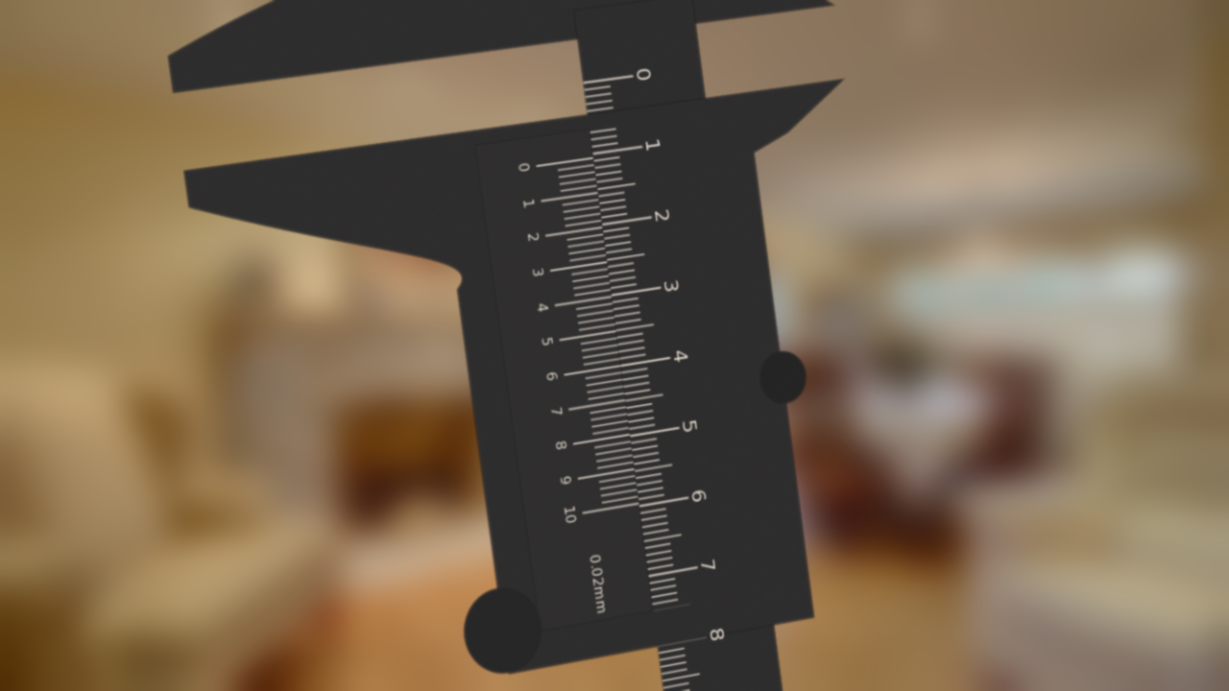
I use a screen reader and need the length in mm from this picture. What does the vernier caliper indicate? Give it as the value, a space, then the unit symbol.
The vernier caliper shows 10.6 mm
